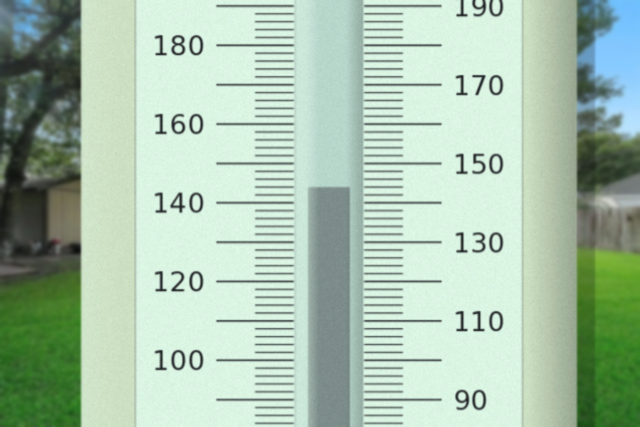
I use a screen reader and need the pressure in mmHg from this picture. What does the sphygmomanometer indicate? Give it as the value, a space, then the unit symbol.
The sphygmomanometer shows 144 mmHg
